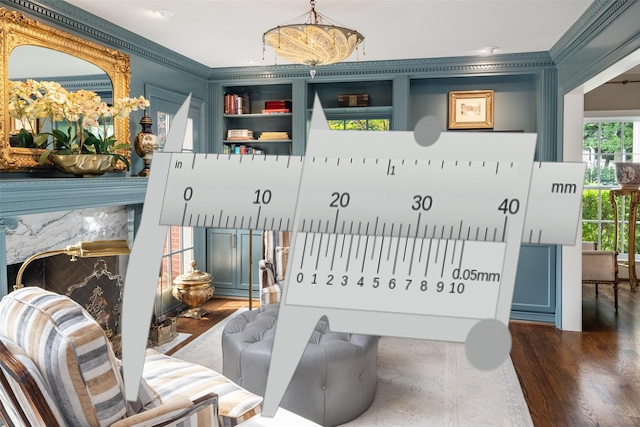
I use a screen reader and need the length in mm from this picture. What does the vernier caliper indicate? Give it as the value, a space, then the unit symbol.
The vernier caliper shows 16.6 mm
